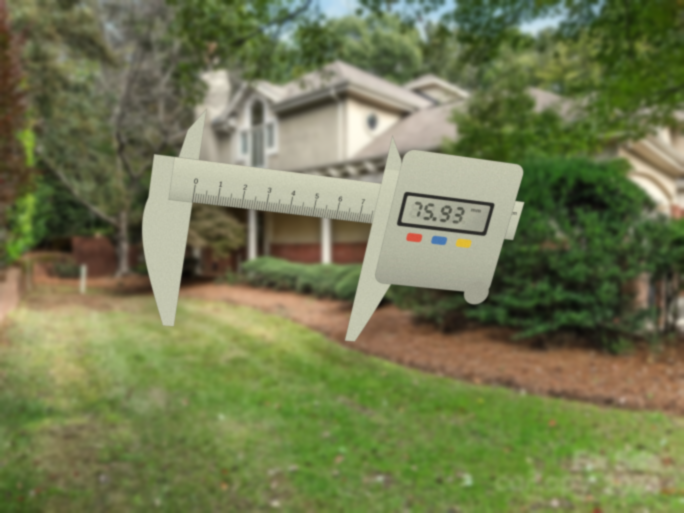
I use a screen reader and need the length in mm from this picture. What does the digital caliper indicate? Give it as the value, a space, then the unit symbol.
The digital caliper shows 75.93 mm
